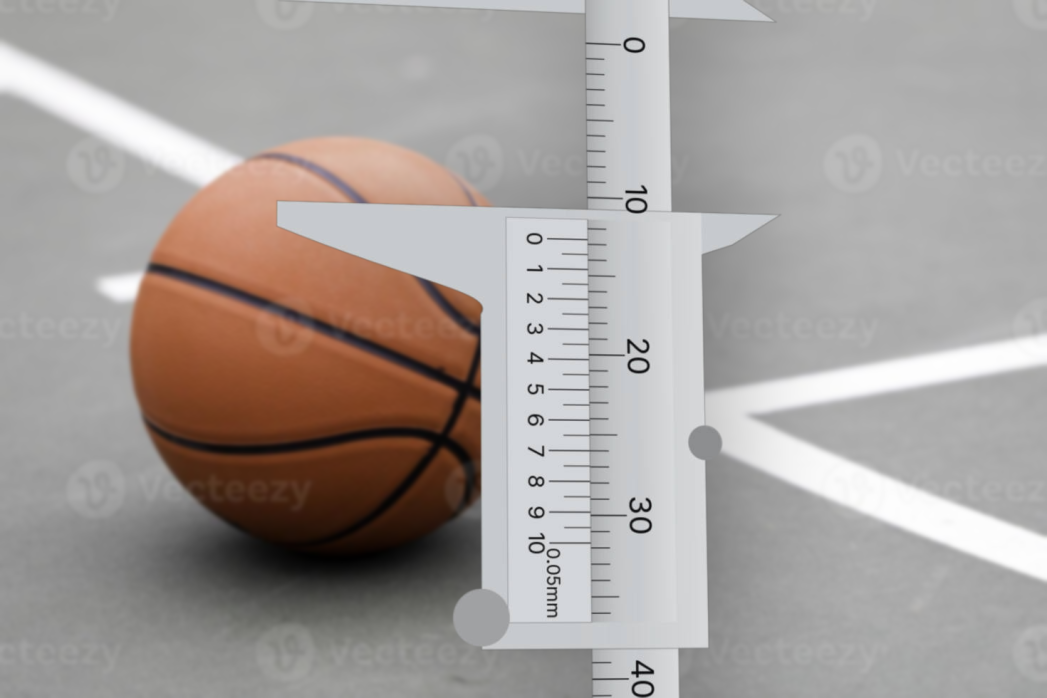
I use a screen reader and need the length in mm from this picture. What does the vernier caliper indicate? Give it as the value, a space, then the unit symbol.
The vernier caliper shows 12.7 mm
